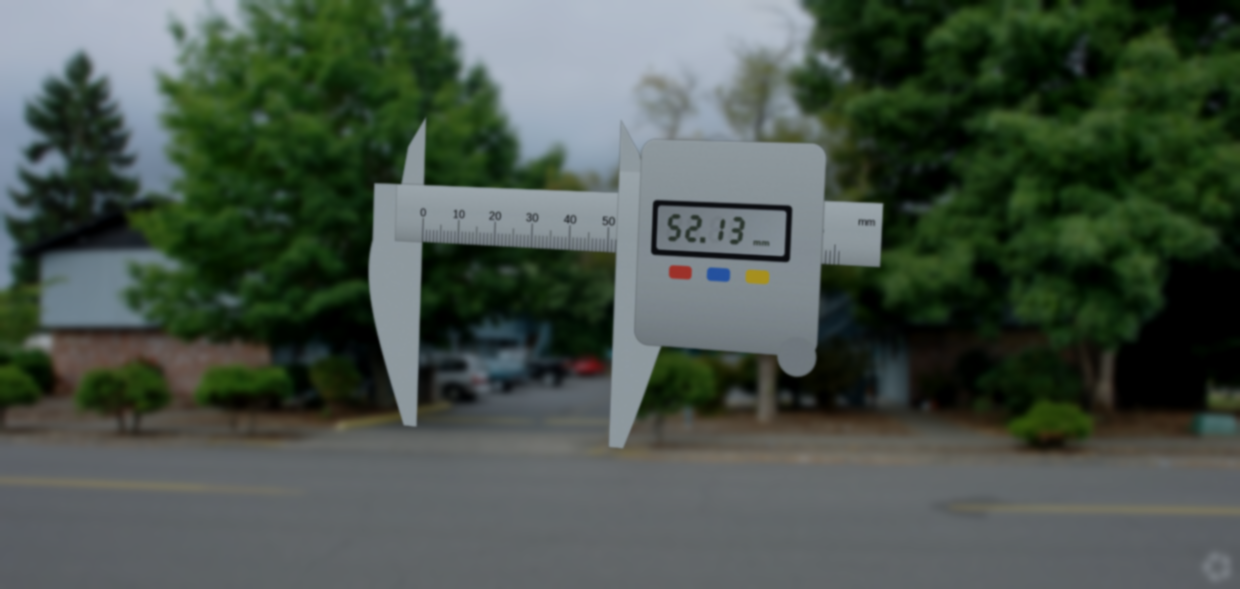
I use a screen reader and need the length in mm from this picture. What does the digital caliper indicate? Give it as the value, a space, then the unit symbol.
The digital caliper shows 52.13 mm
